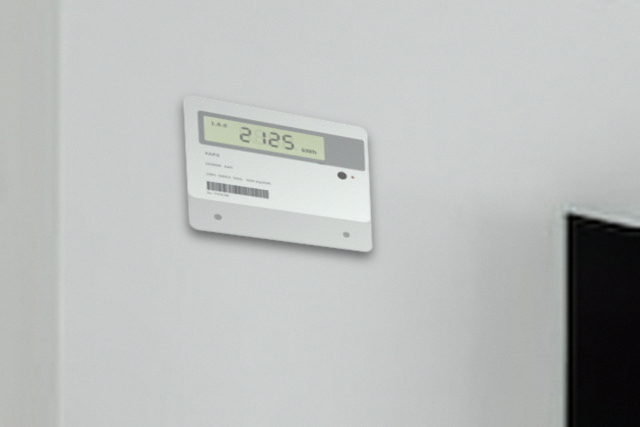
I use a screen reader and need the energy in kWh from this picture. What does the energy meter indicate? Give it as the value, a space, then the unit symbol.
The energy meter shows 2125 kWh
